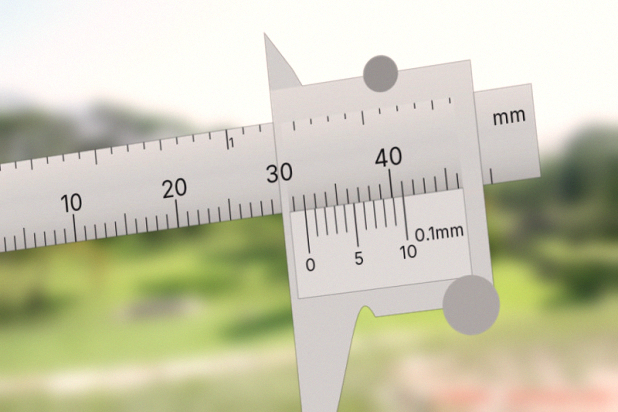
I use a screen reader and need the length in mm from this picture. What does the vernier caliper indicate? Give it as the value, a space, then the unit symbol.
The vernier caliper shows 32.0 mm
